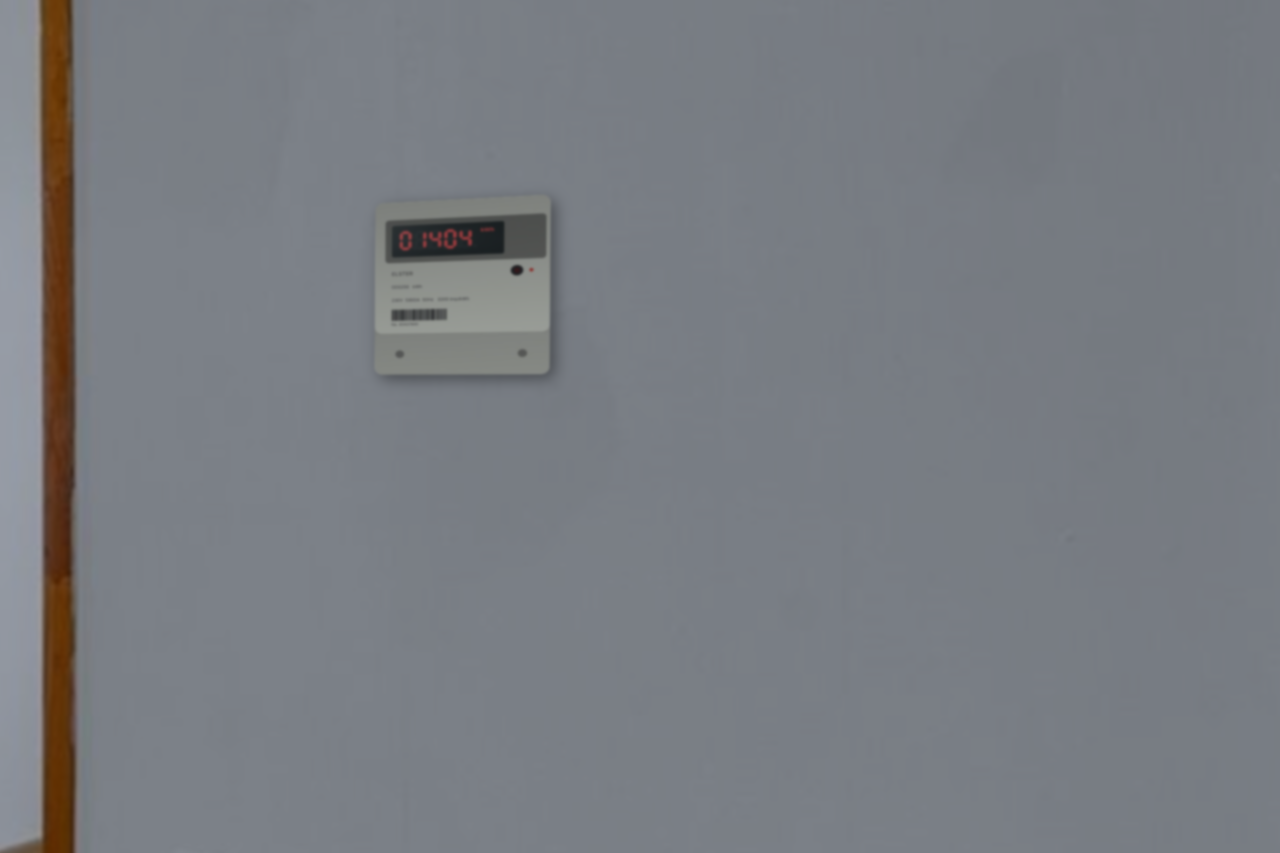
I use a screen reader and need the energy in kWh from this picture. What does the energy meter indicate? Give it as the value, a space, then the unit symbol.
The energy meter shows 1404 kWh
